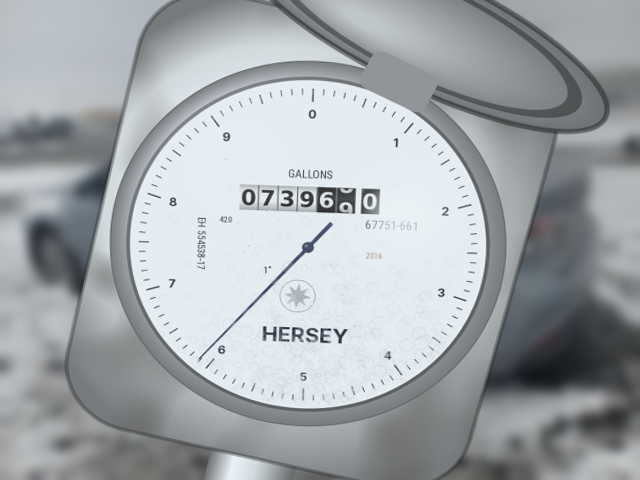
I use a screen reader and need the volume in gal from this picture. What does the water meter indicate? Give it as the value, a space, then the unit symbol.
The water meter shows 739686.1 gal
